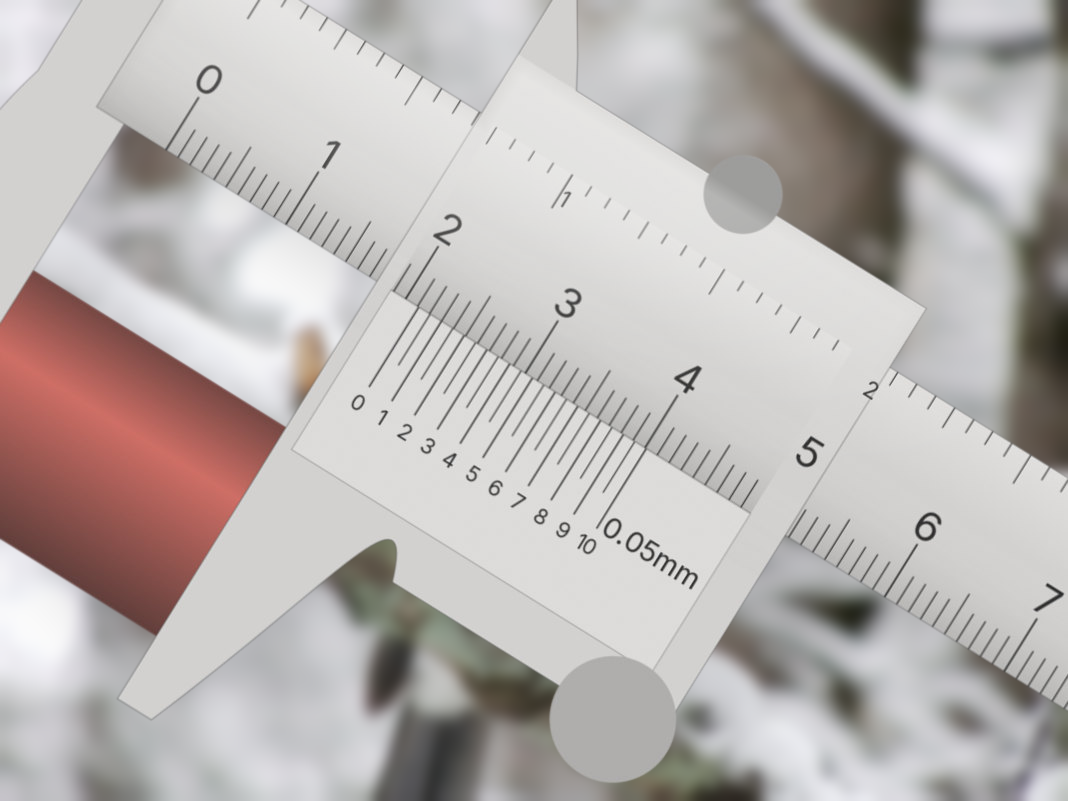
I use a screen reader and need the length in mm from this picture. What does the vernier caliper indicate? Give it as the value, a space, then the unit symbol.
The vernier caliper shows 21.1 mm
